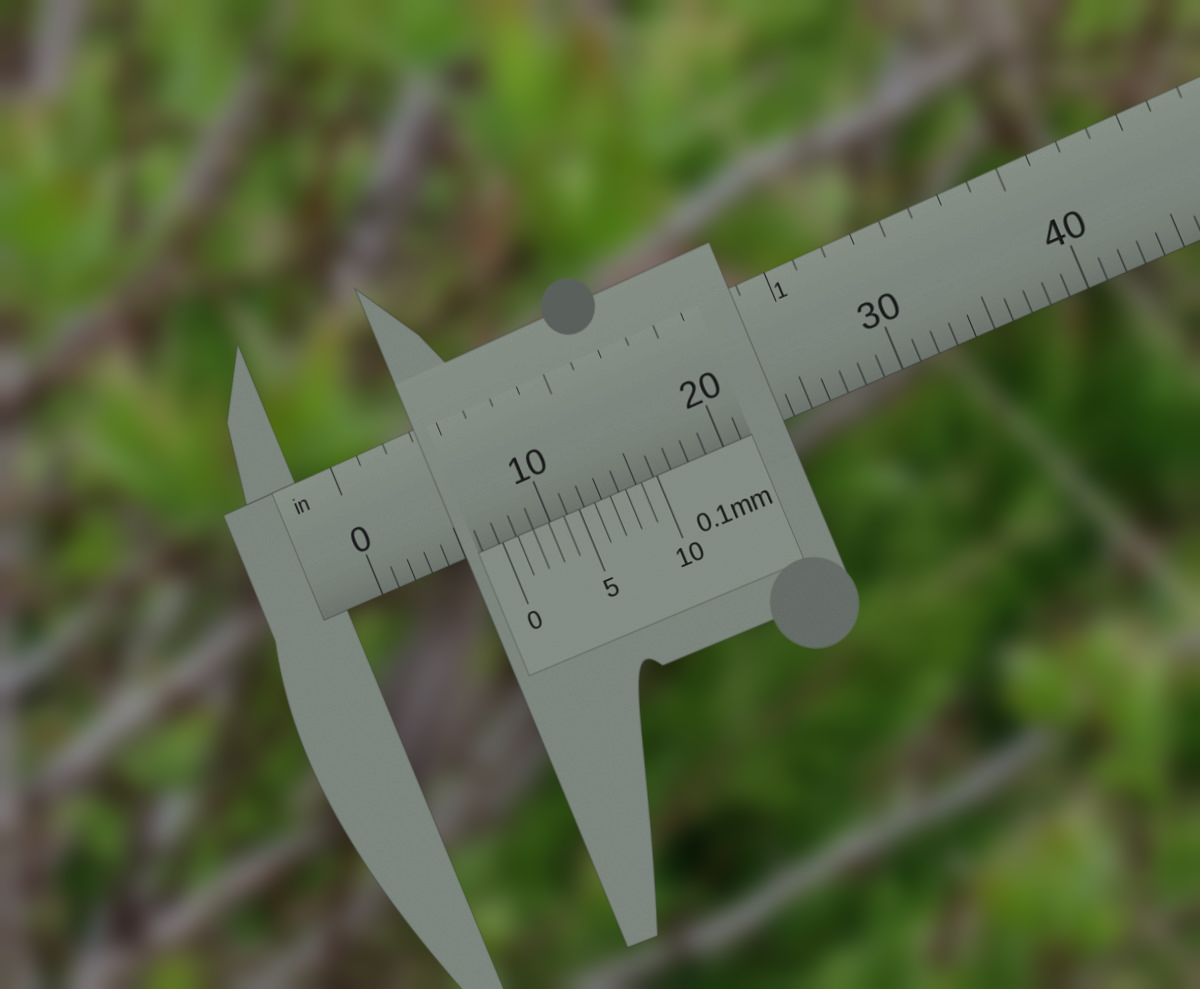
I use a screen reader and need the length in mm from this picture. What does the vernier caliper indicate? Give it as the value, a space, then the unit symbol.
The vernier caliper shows 7.2 mm
